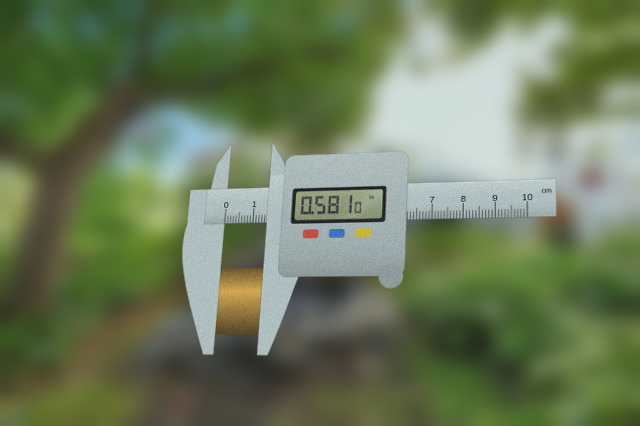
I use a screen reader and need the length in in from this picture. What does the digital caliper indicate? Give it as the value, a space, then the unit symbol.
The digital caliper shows 0.5810 in
